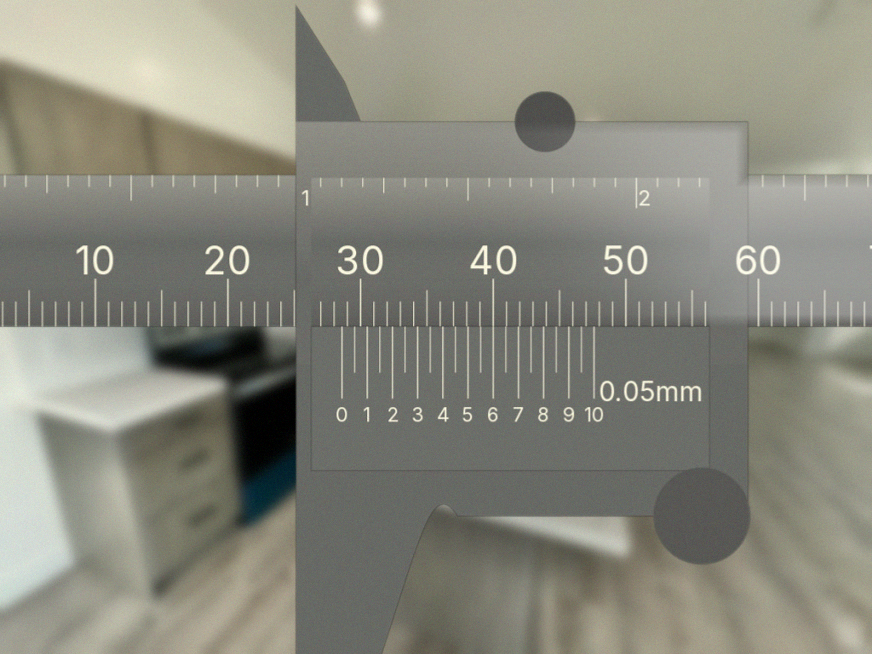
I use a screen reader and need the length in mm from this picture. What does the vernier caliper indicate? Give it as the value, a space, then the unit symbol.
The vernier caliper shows 28.6 mm
